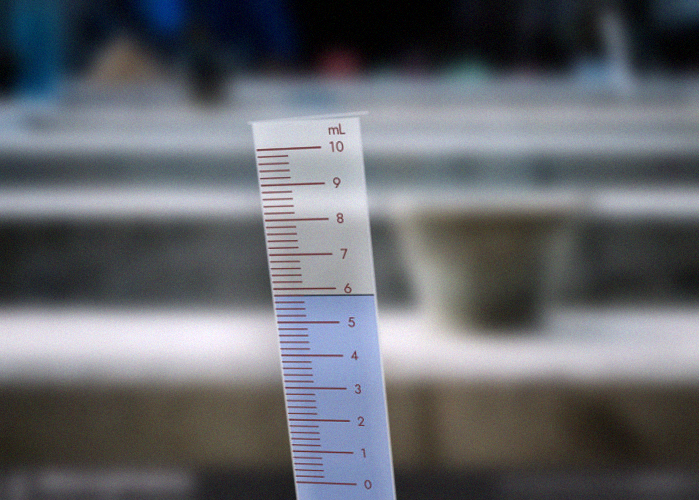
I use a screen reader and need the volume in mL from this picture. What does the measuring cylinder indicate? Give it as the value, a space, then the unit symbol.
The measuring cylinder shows 5.8 mL
